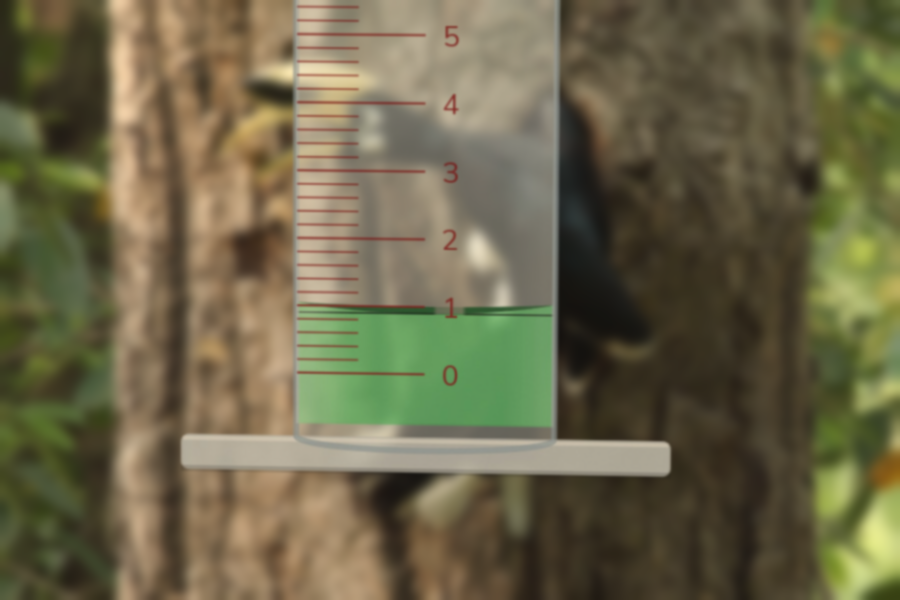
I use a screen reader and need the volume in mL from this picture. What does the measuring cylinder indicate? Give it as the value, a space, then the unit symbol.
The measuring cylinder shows 0.9 mL
